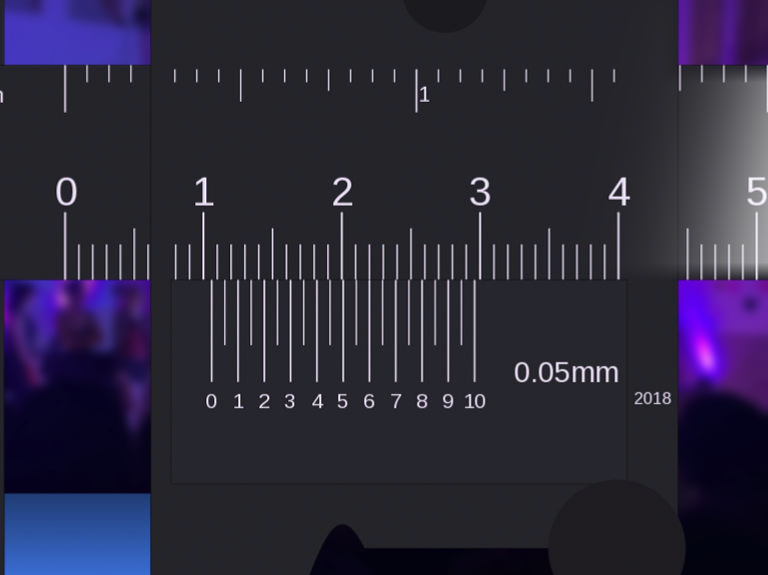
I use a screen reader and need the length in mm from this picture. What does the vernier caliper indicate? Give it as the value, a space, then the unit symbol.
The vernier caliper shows 10.6 mm
